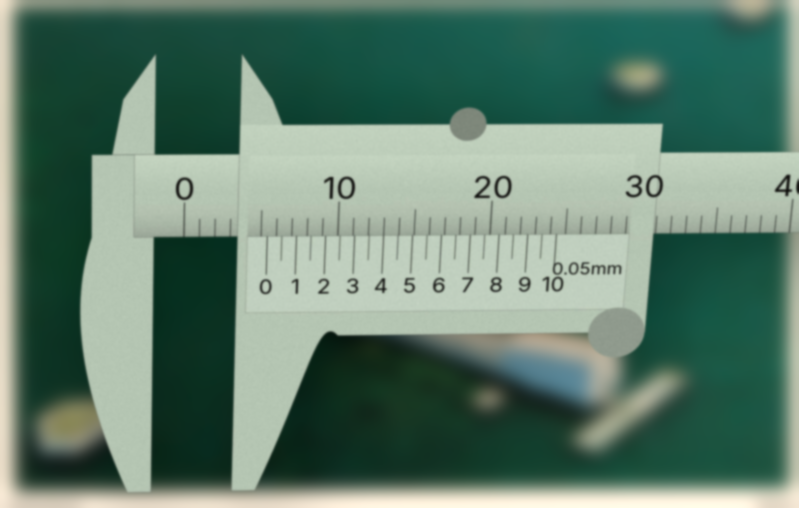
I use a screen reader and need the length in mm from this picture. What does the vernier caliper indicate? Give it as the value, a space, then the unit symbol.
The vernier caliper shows 5.4 mm
